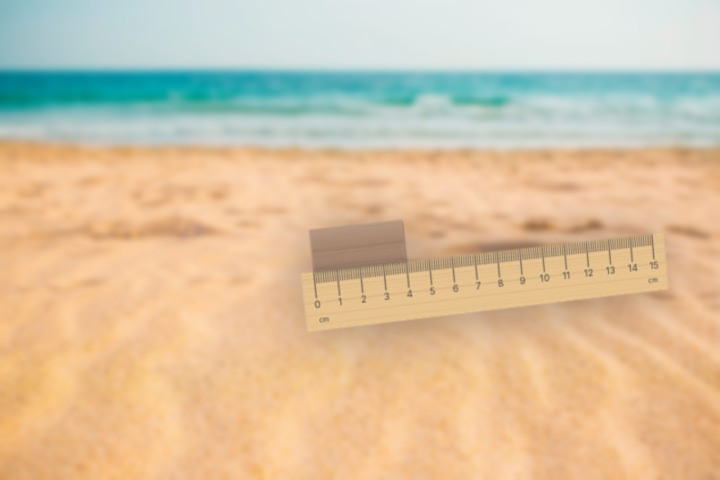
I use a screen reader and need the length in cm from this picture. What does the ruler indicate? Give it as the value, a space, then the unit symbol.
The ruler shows 4 cm
